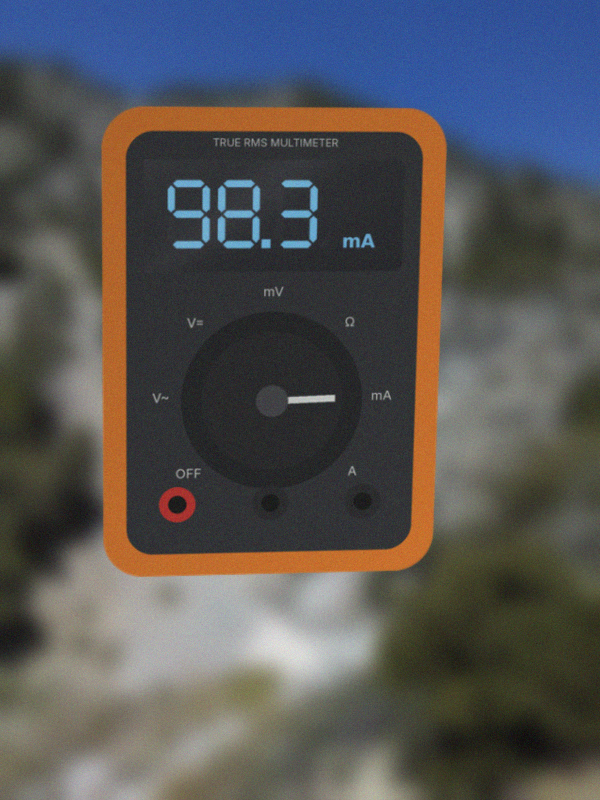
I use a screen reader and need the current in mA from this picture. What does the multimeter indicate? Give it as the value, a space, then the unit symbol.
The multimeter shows 98.3 mA
